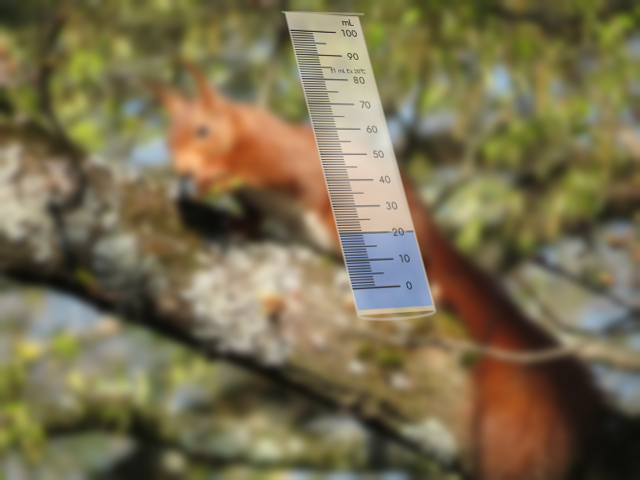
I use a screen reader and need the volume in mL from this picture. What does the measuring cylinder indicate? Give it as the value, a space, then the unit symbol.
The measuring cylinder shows 20 mL
